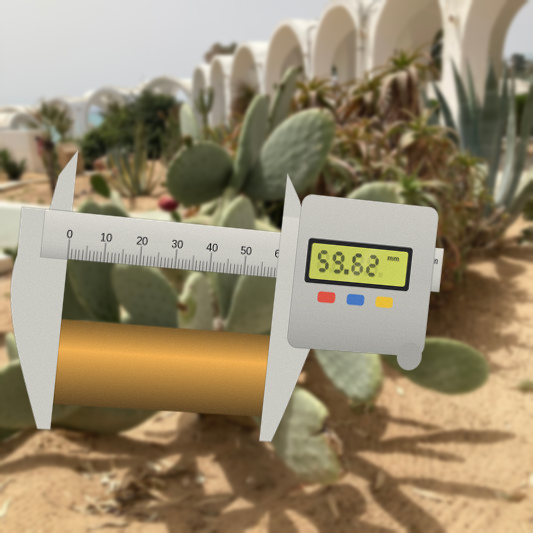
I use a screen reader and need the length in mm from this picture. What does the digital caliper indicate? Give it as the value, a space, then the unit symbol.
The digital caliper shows 59.62 mm
